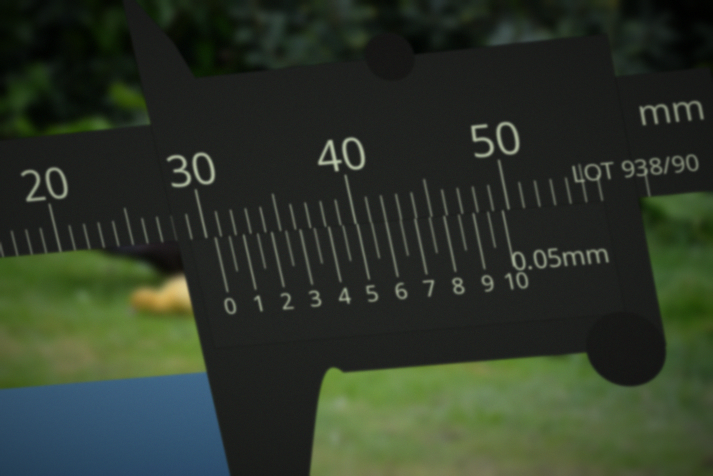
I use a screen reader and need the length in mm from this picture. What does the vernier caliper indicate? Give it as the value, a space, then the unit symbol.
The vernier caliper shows 30.6 mm
